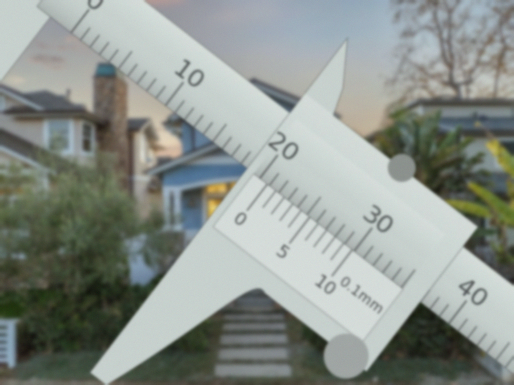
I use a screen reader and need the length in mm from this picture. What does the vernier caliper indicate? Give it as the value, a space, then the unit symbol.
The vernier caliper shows 20.8 mm
